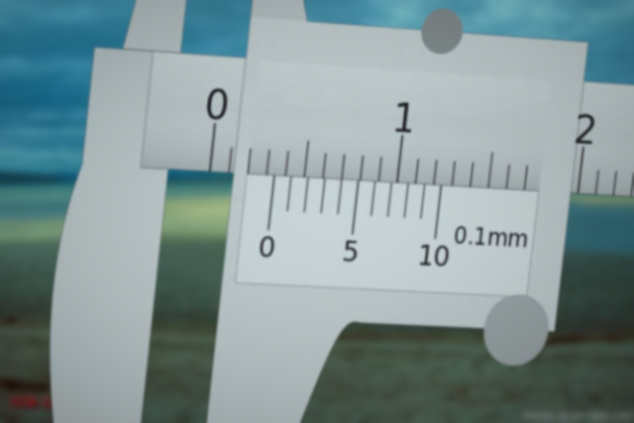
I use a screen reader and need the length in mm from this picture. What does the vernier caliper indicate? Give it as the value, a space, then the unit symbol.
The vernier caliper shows 3.4 mm
